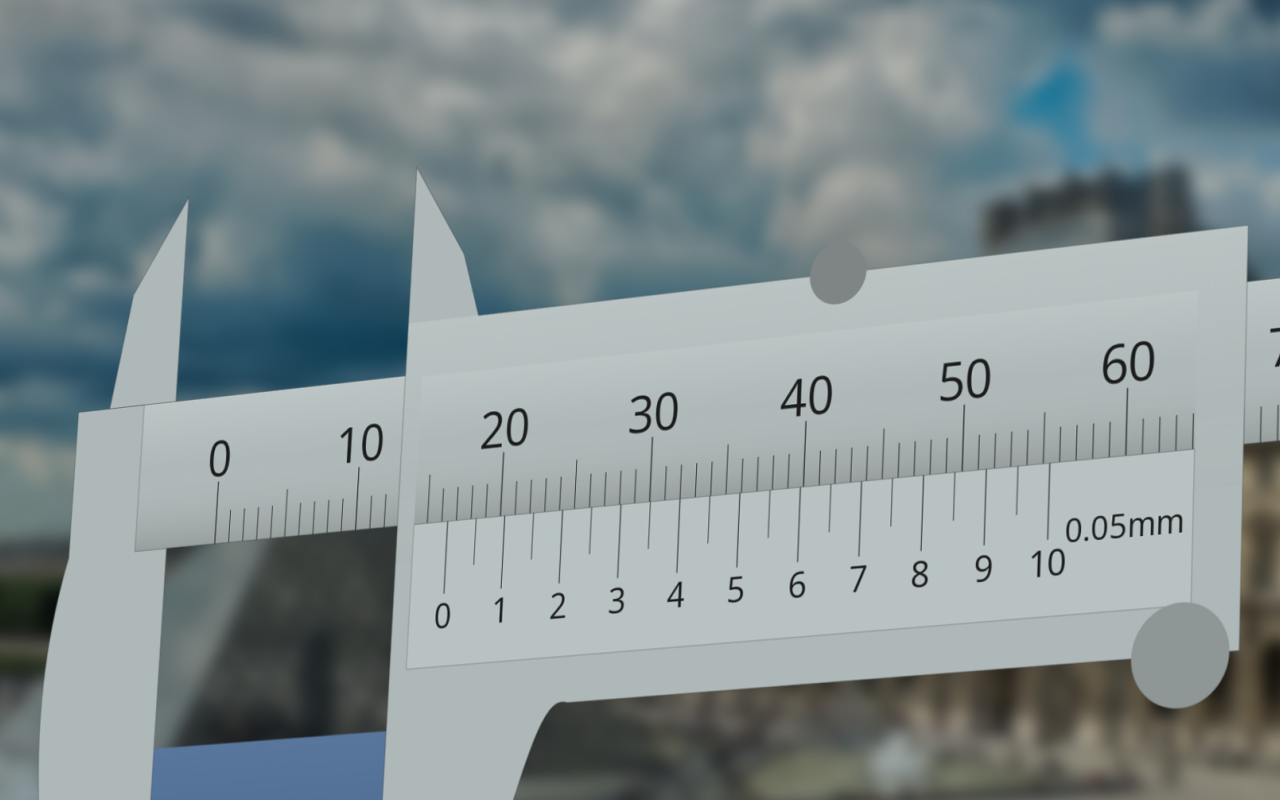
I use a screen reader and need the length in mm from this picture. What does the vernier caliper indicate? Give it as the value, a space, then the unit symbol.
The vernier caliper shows 16.4 mm
